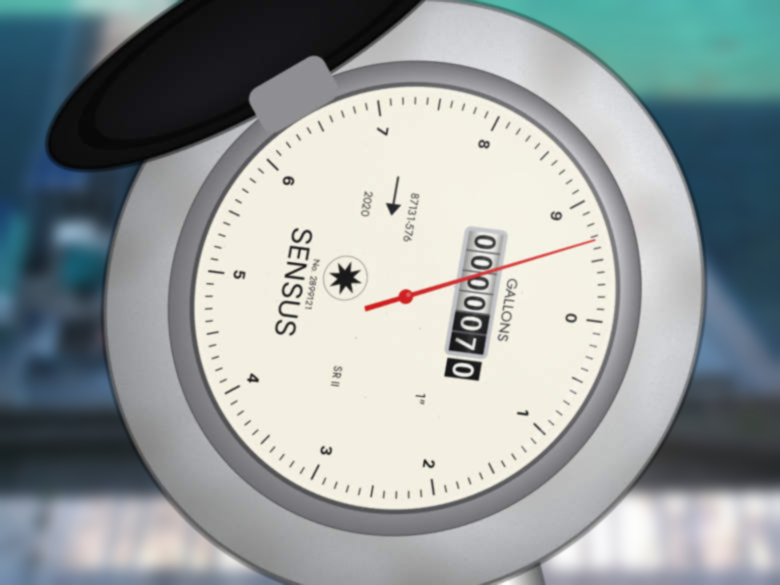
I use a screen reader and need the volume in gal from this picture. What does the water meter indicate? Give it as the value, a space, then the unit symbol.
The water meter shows 69.3 gal
